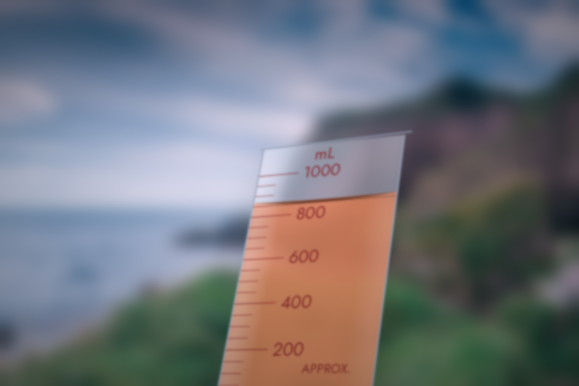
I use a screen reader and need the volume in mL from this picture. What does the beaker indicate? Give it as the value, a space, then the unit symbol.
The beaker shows 850 mL
